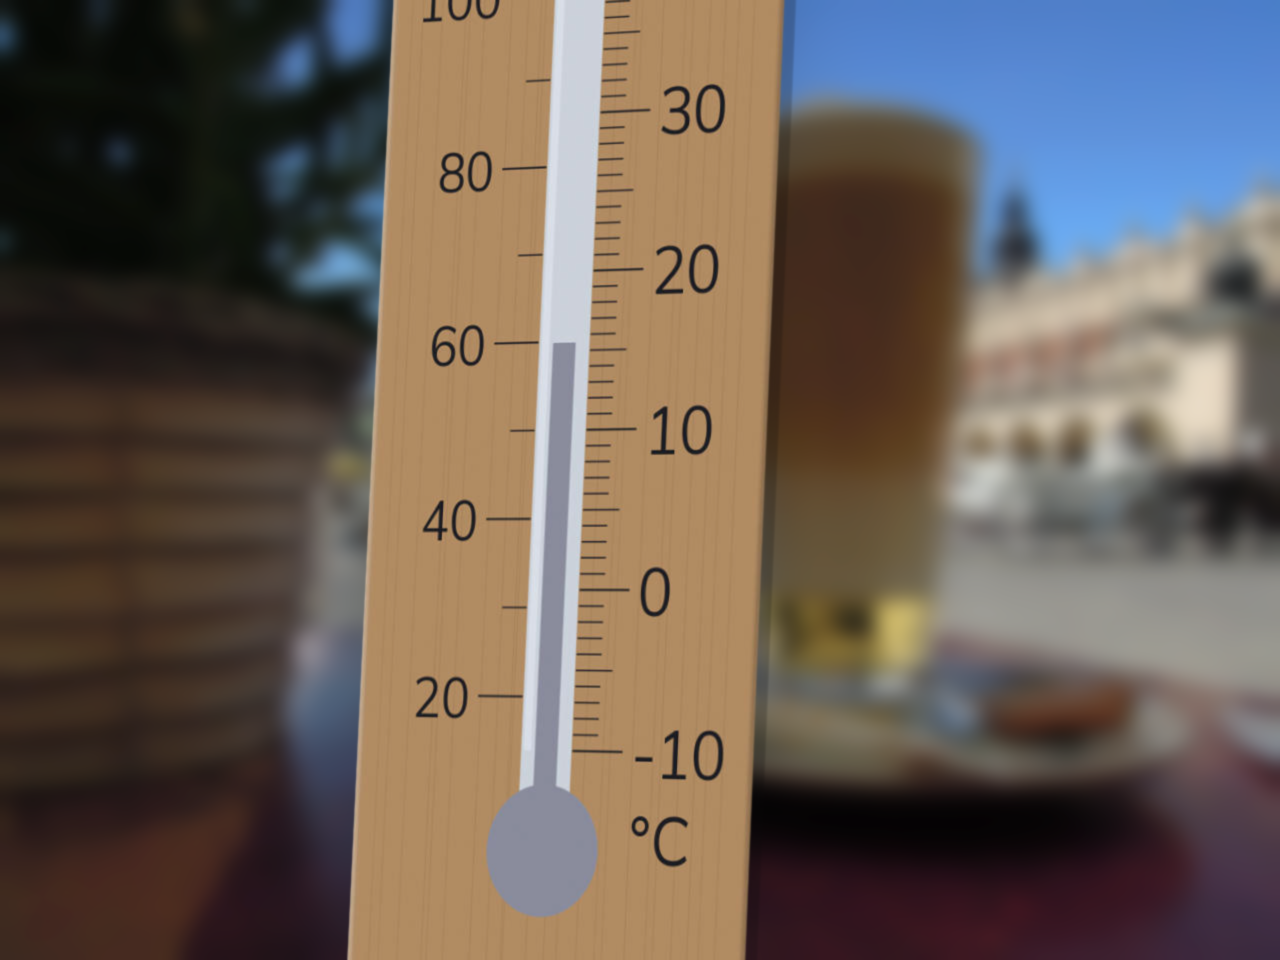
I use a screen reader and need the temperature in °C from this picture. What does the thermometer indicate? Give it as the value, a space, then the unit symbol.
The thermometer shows 15.5 °C
